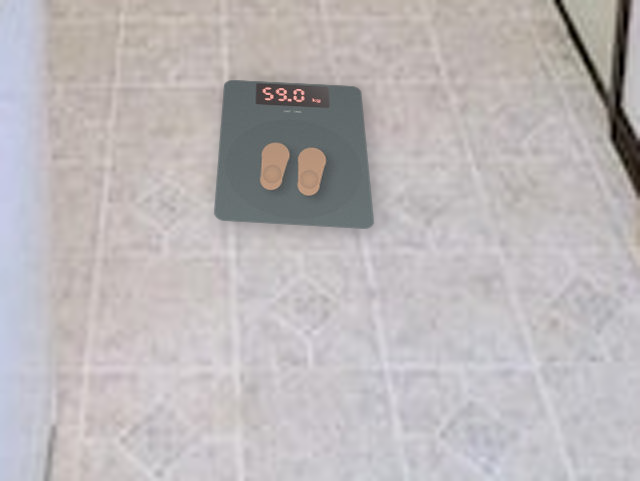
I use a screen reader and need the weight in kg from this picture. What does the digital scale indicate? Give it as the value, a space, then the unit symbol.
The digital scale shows 59.0 kg
